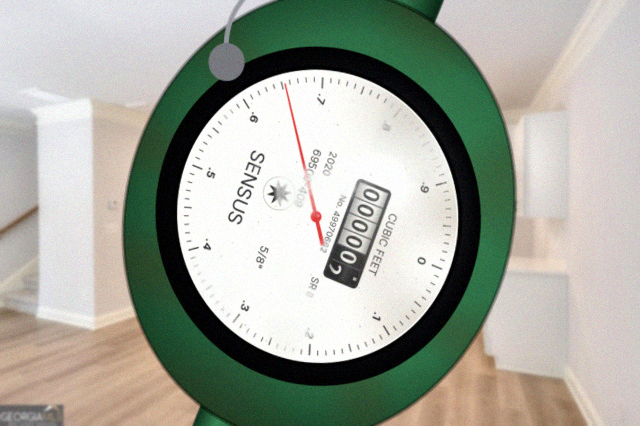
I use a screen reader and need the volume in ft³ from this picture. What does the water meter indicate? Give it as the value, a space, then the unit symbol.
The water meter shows 1.65 ft³
